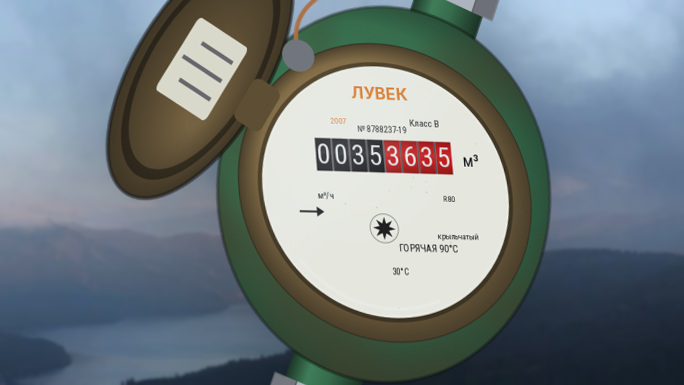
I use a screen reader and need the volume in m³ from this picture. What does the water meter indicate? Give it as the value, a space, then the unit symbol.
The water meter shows 35.3635 m³
